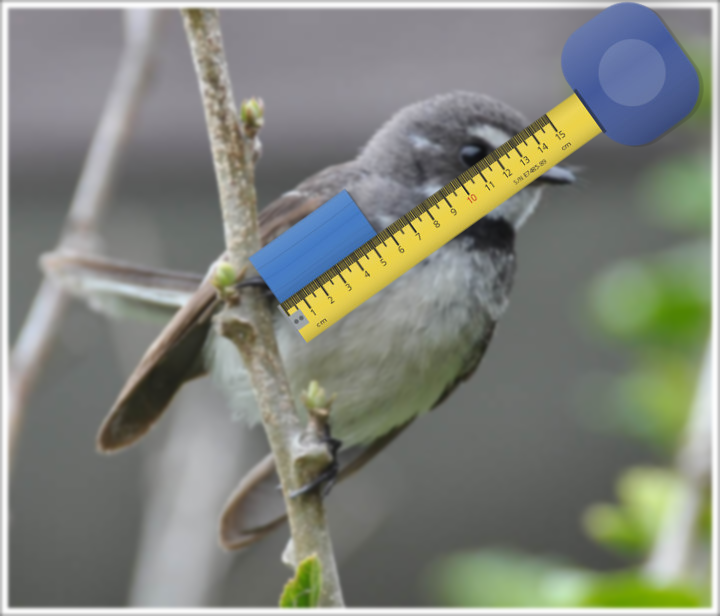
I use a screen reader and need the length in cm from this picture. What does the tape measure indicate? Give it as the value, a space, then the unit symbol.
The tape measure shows 5.5 cm
